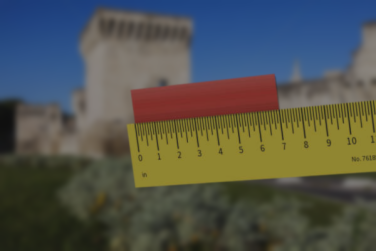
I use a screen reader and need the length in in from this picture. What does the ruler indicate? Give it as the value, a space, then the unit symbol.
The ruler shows 7 in
